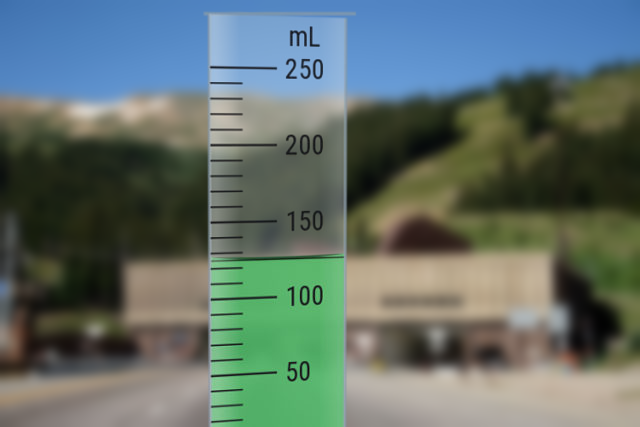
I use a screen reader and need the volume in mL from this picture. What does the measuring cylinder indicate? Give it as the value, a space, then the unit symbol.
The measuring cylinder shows 125 mL
